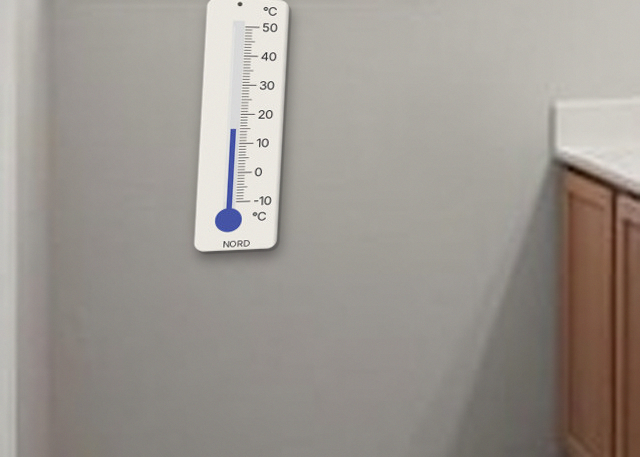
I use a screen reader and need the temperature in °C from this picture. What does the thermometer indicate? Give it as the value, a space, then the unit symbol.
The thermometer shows 15 °C
